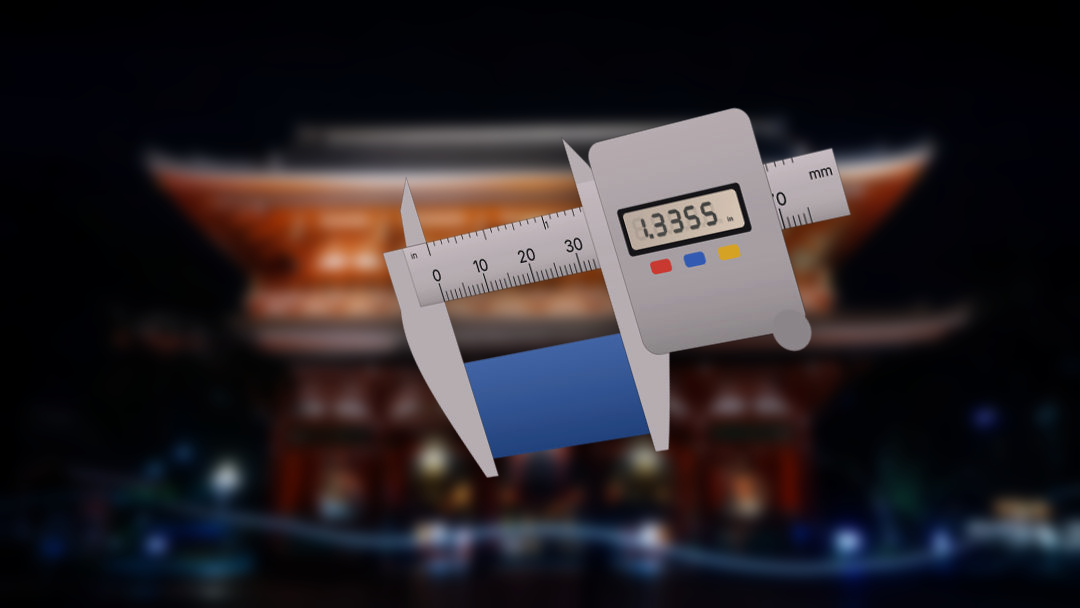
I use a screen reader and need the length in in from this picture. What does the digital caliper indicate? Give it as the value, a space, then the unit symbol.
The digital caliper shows 1.3355 in
